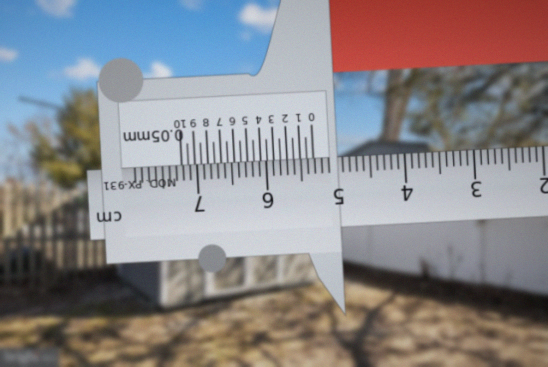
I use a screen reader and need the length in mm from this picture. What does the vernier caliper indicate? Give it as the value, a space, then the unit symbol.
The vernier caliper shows 53.2 mm
